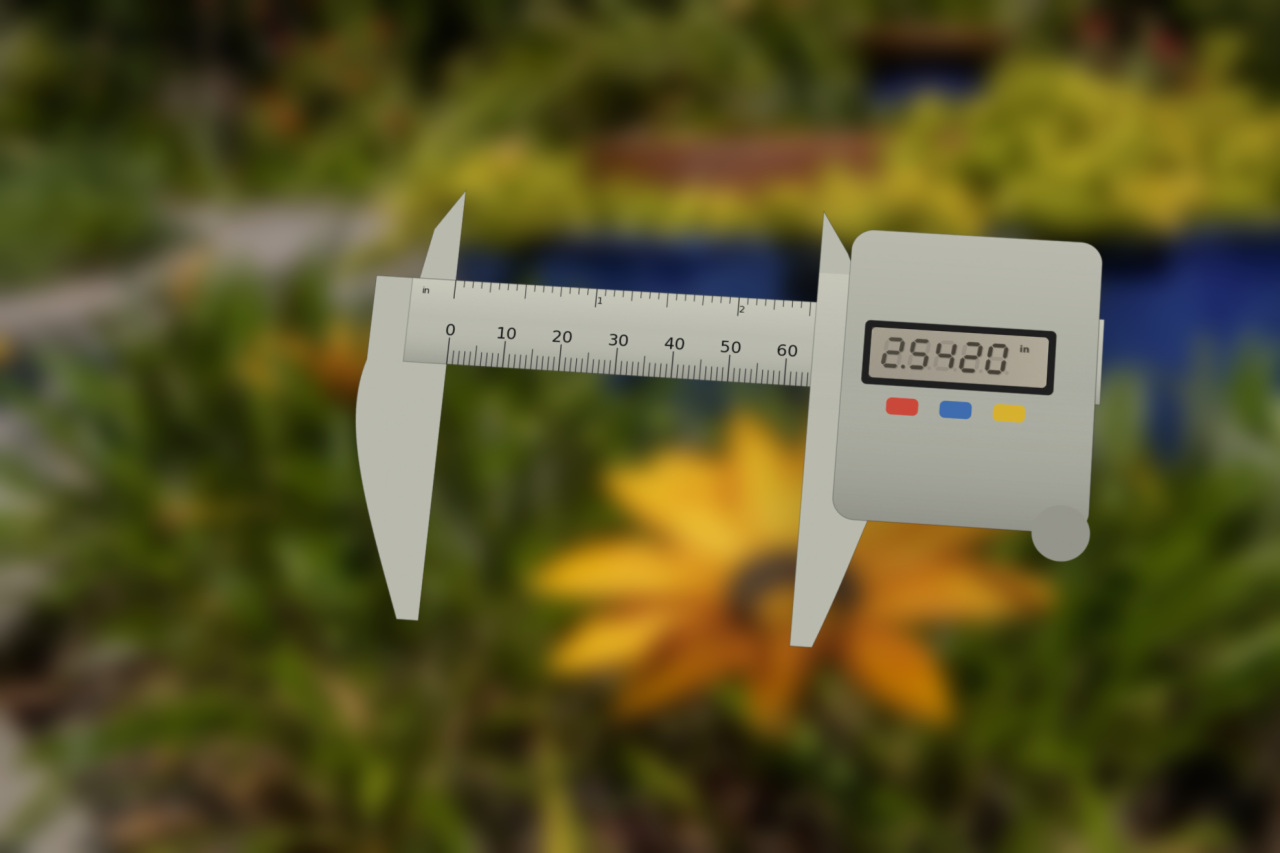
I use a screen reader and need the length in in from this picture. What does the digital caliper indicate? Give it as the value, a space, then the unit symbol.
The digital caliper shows 2.5420 in
